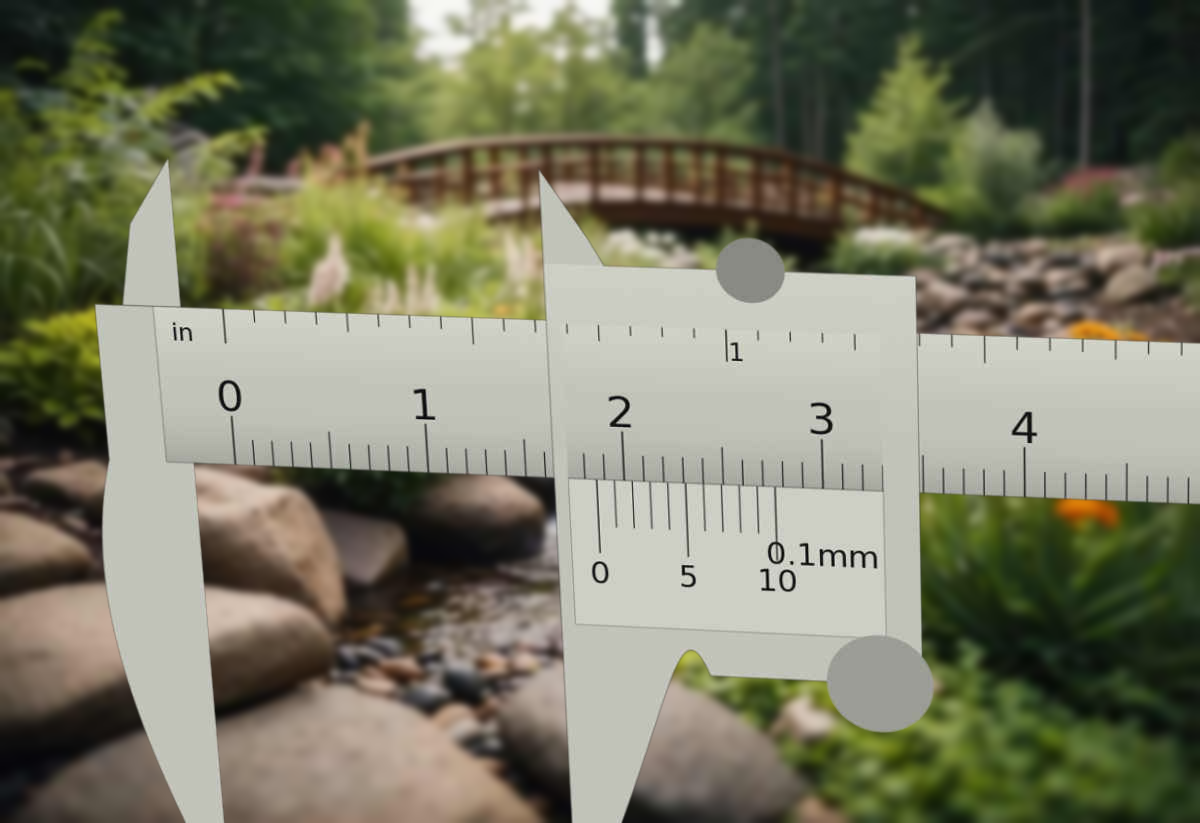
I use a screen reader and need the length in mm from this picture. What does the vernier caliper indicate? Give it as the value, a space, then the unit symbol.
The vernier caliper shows 18.6 mm
